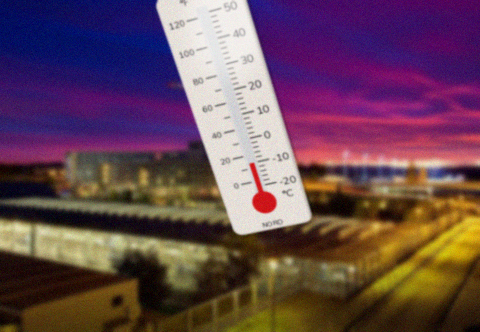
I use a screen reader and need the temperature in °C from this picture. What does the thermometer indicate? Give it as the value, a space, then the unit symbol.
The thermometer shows -10 °C
